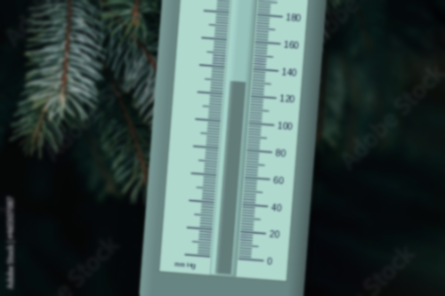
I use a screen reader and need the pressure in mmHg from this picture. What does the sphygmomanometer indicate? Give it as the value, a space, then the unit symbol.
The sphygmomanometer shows 130 mmHg
